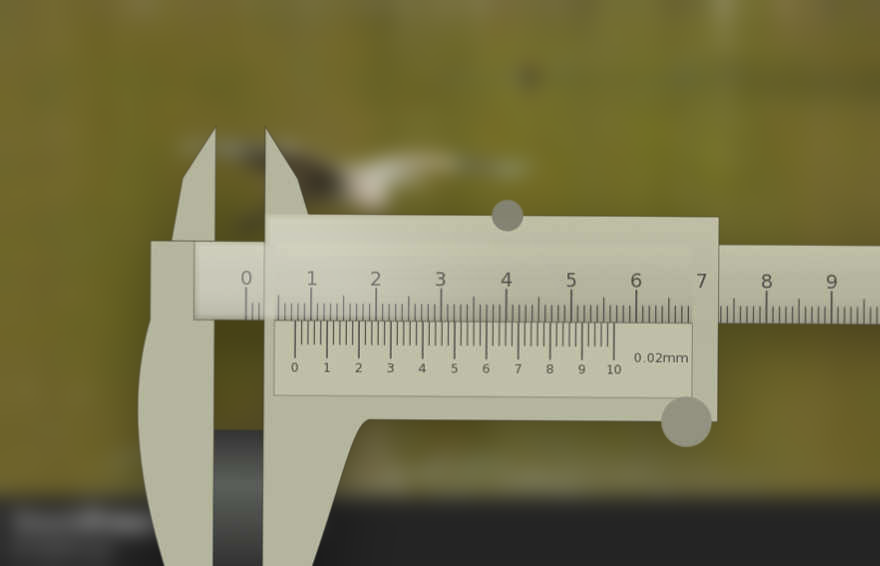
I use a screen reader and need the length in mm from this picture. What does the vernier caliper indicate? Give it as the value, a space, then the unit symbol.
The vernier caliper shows 7.6 mm
